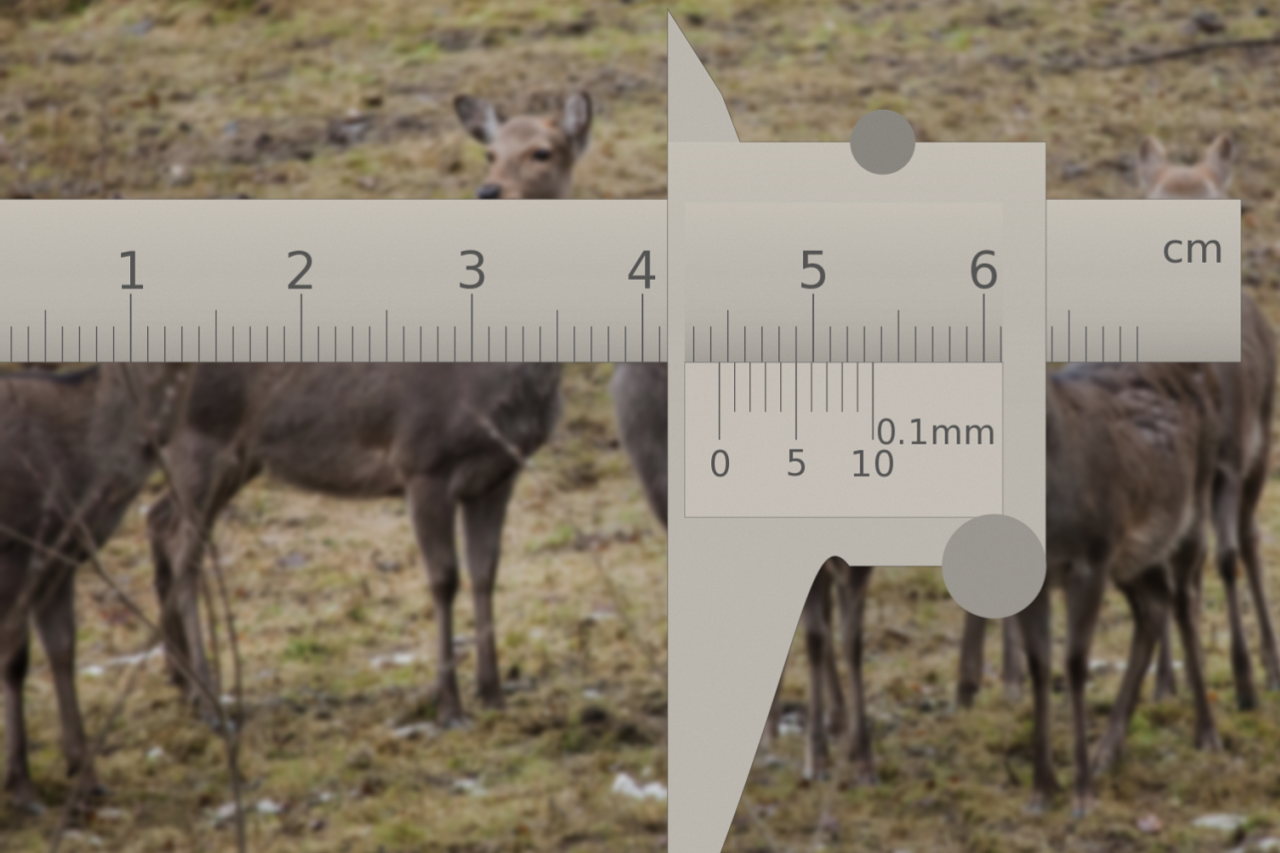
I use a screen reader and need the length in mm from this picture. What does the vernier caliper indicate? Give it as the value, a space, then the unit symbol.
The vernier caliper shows 44.5 mm
